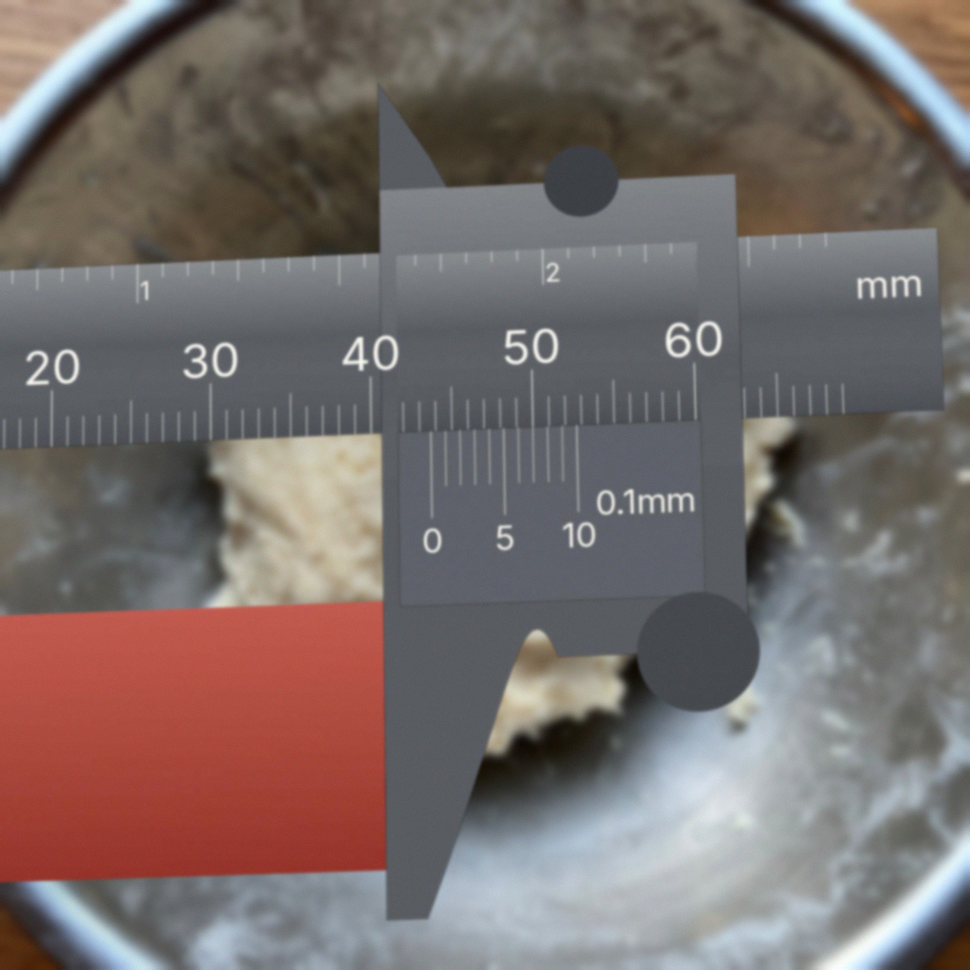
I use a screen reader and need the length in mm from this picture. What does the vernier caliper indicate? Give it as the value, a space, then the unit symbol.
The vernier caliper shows 43.7 mm
